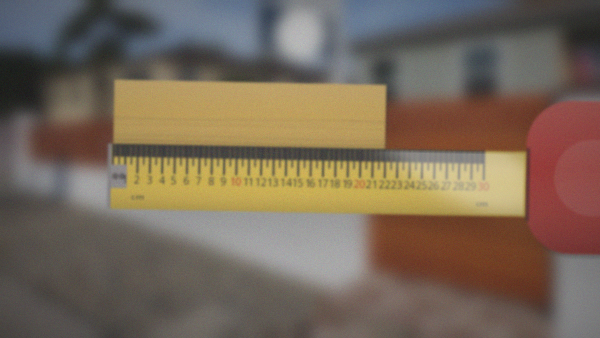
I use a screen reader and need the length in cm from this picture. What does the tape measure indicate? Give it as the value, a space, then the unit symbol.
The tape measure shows 22 cm
